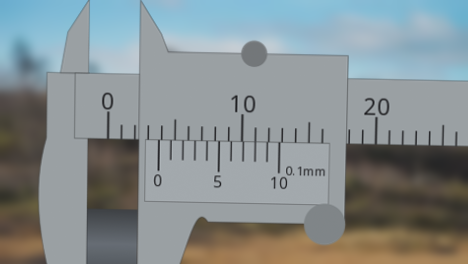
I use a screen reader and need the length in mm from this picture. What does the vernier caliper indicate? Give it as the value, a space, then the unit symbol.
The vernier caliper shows 3.8 mm
